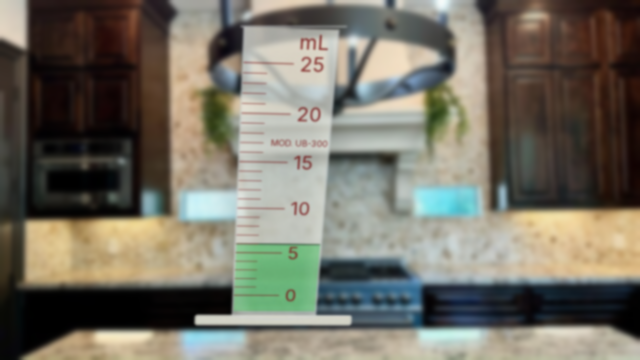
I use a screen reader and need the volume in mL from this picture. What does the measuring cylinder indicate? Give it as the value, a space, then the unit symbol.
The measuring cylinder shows 6 mL
